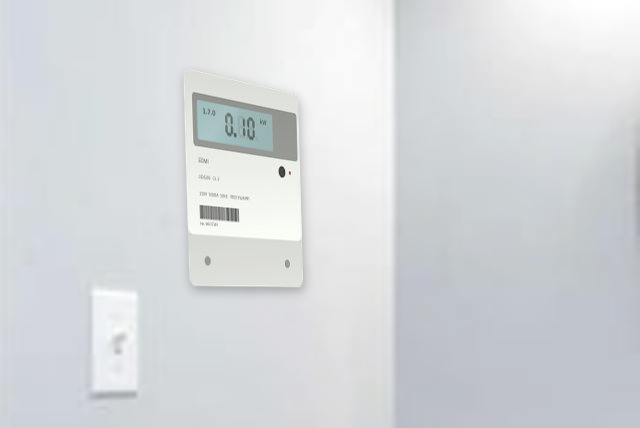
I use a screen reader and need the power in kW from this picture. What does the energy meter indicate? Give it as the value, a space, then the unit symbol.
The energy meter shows 0.10 kW
